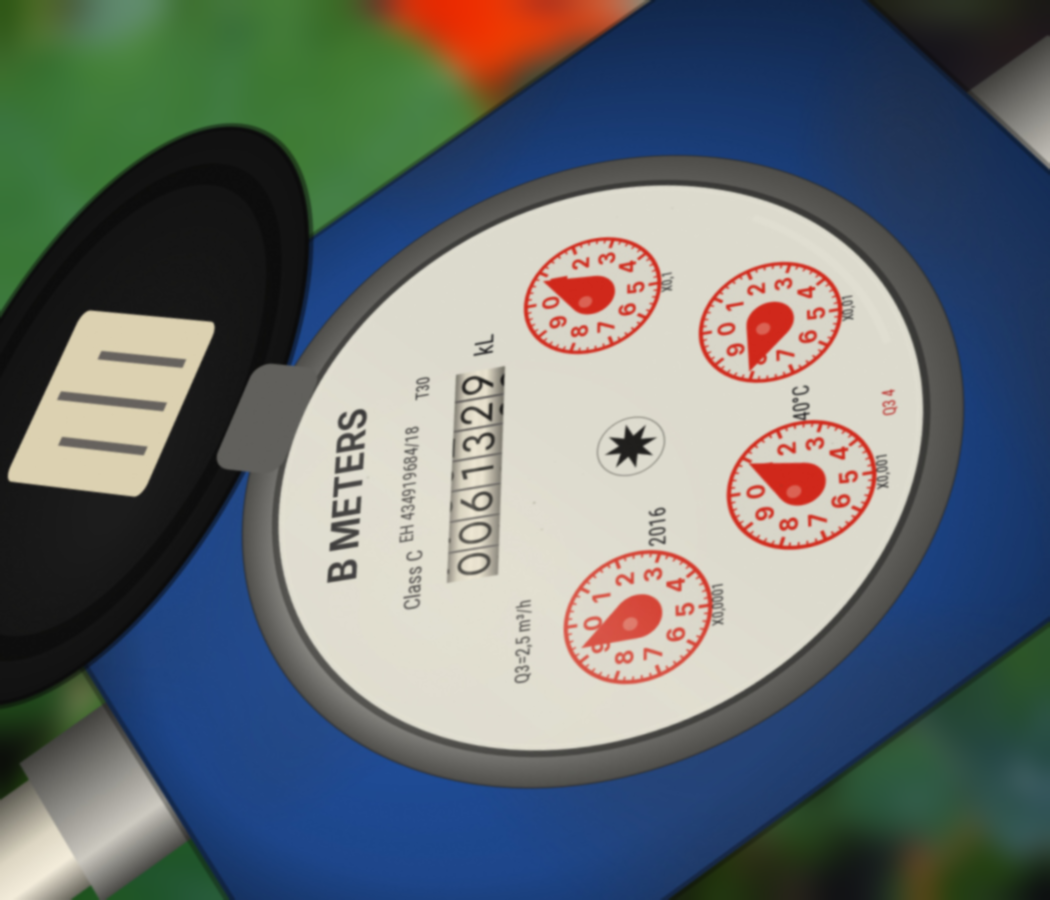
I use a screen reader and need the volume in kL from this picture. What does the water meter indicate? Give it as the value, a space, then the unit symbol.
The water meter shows 61329.0809 kL
